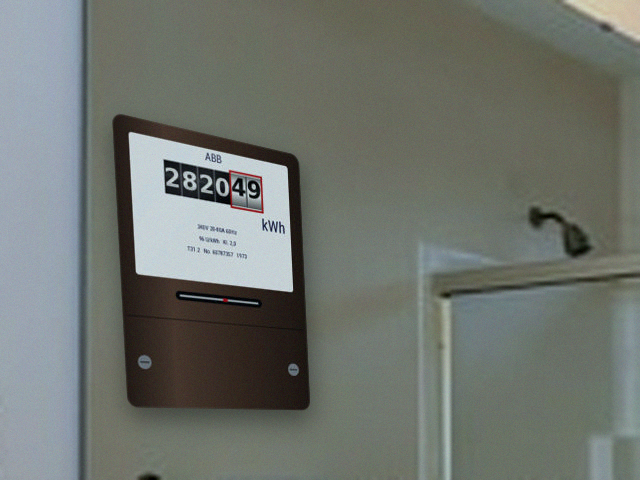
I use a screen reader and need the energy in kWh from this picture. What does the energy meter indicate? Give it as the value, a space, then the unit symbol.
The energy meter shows 2820.49 kWh
